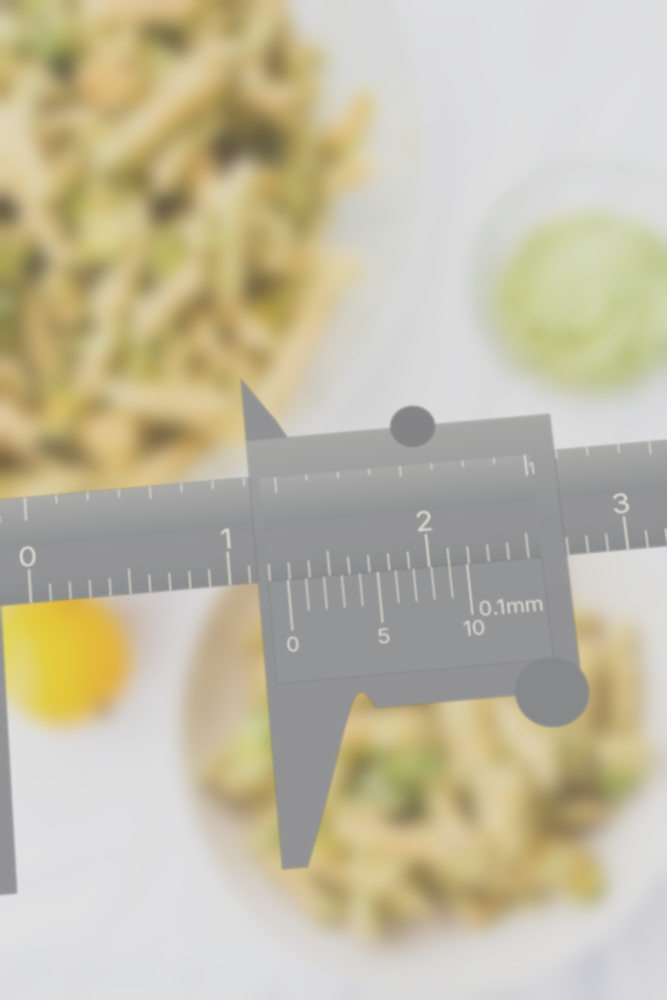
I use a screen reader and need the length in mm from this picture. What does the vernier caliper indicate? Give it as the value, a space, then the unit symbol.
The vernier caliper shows 12.9 mm
